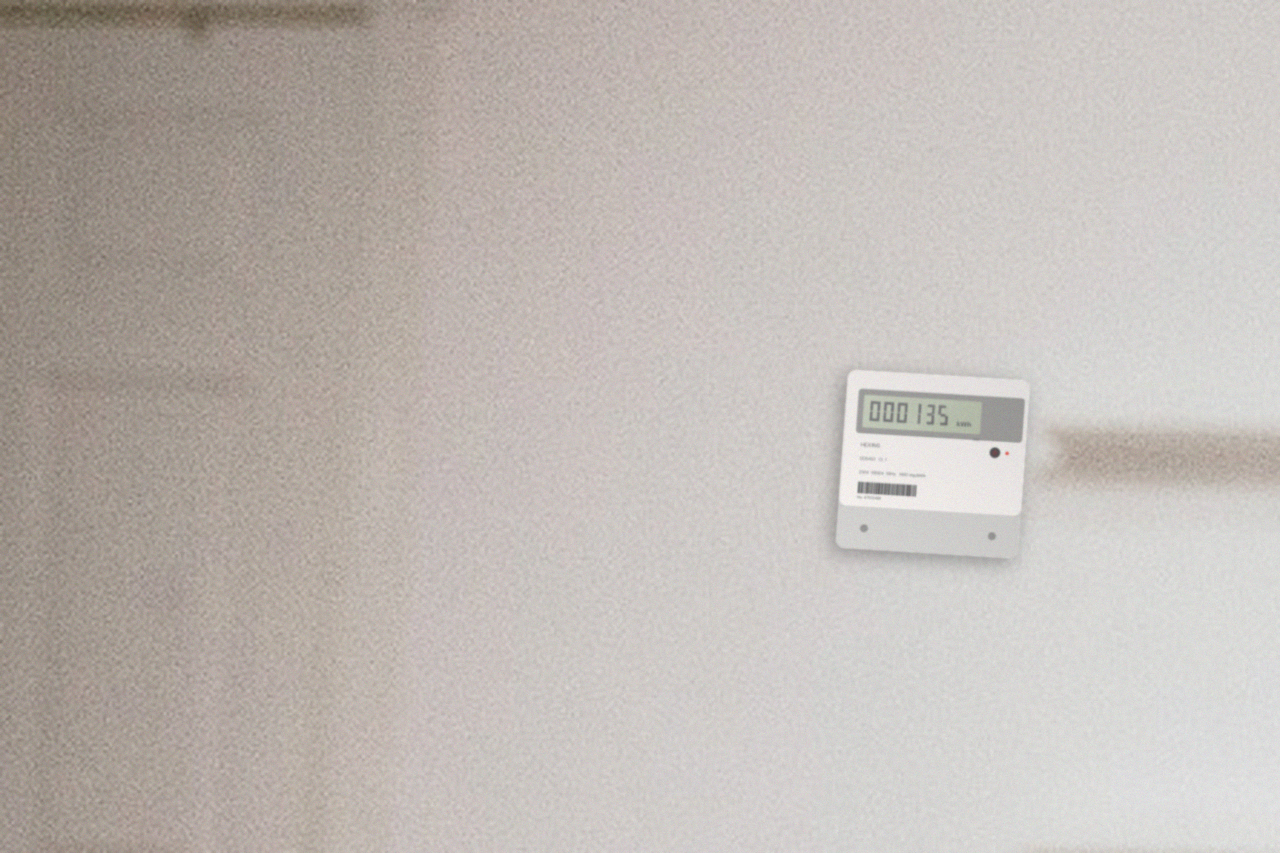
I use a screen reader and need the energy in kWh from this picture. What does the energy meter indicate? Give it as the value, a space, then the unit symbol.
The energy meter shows 135 kWh
